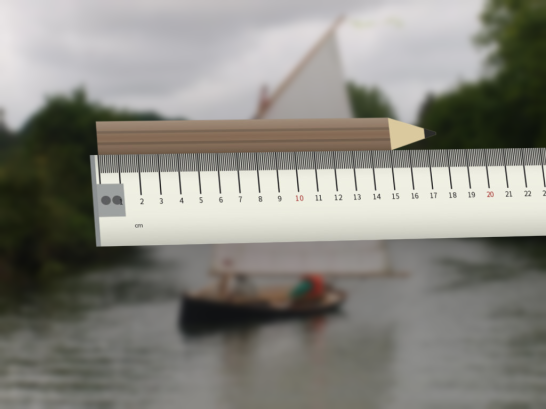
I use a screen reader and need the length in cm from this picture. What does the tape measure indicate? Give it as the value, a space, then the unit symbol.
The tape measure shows 17.5 cm
